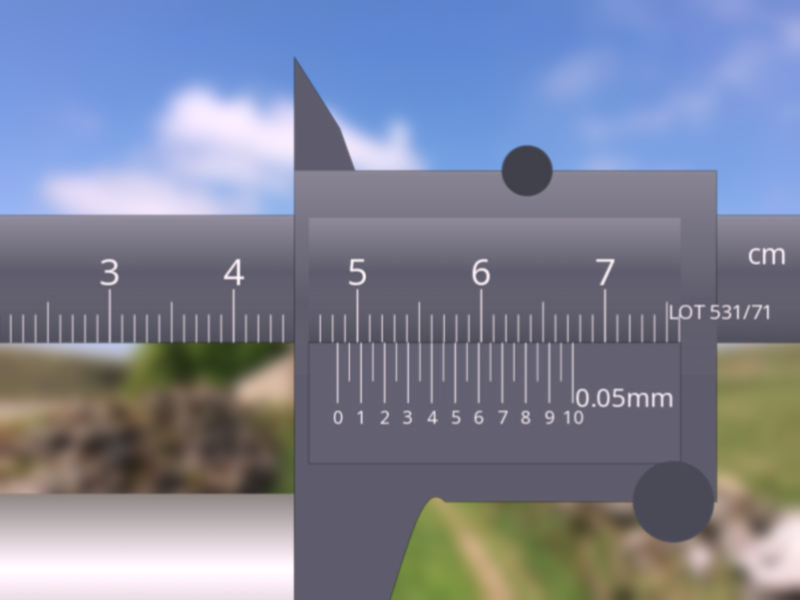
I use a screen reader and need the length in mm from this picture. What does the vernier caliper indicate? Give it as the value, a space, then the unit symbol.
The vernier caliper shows 48.4 mm
